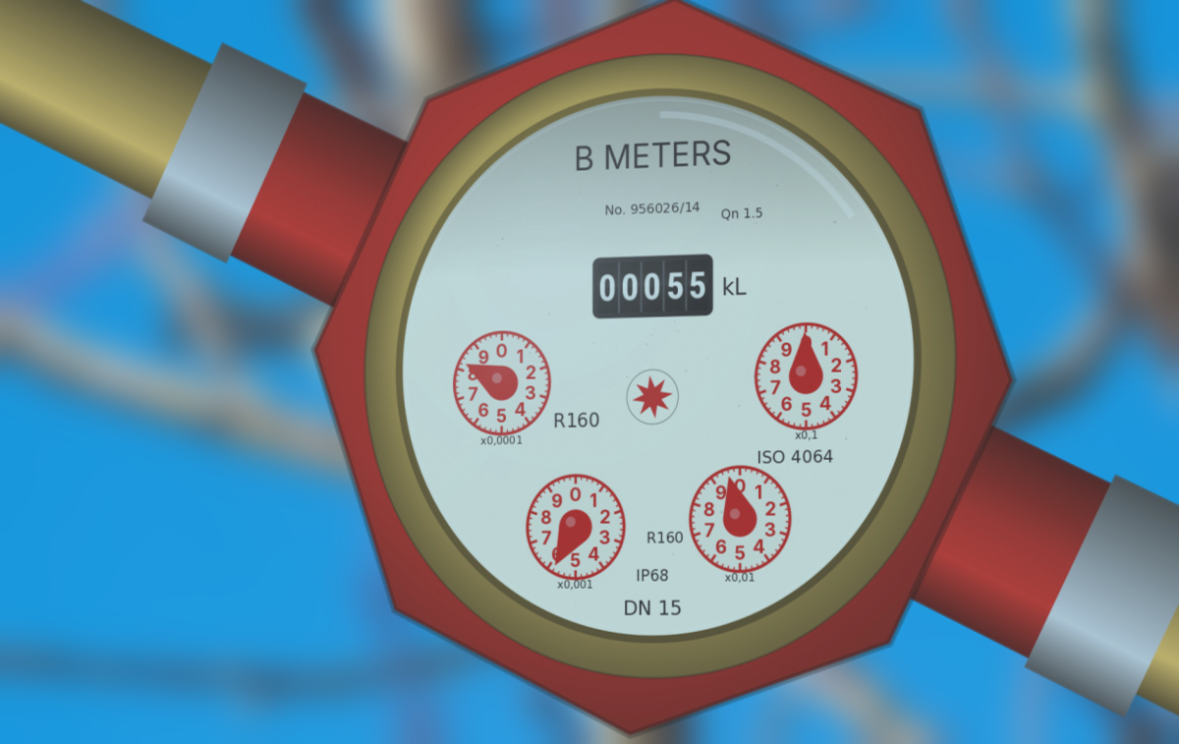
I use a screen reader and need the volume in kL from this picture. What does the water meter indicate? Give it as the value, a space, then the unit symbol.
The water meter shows 54.9958 kL
